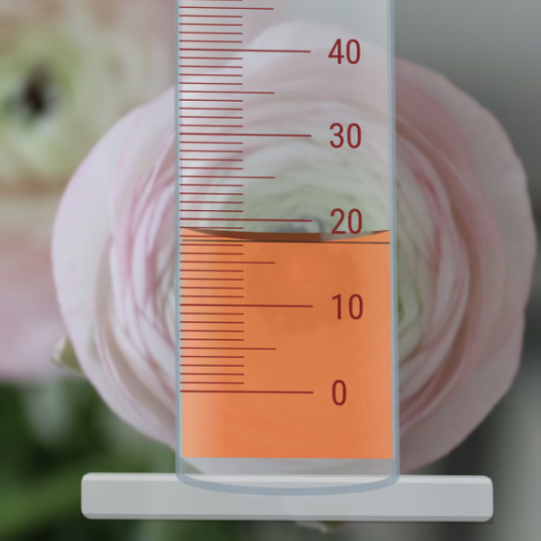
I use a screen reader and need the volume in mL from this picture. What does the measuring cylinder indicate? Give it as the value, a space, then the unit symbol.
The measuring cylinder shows 17.5 mL
